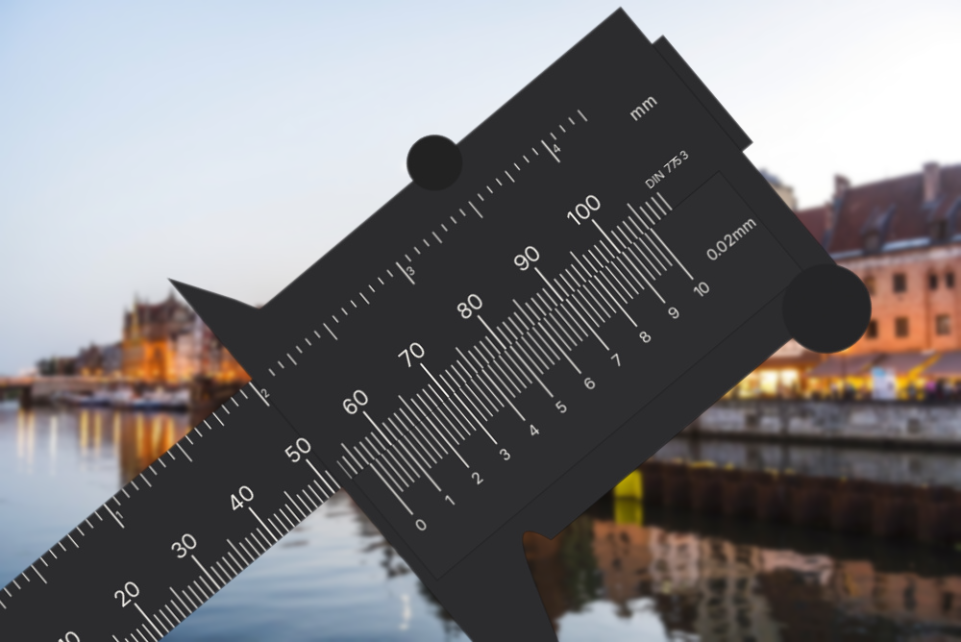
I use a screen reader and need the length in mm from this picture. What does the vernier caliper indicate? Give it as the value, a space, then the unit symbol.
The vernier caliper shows 56.2 mm
